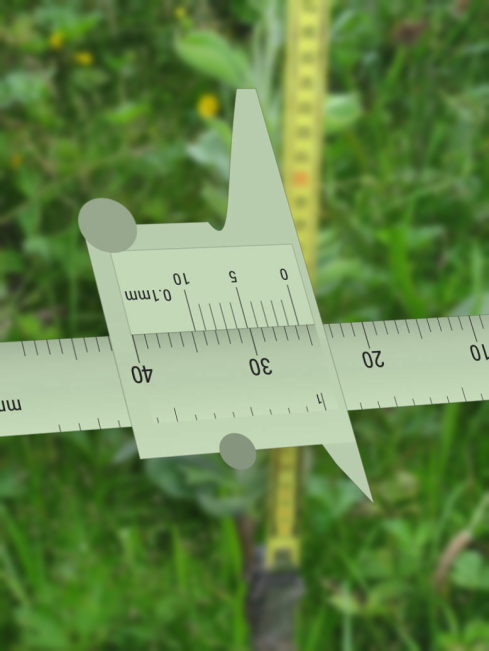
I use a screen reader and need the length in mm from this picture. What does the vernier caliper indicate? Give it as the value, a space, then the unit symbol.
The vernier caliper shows 25.7 mm
